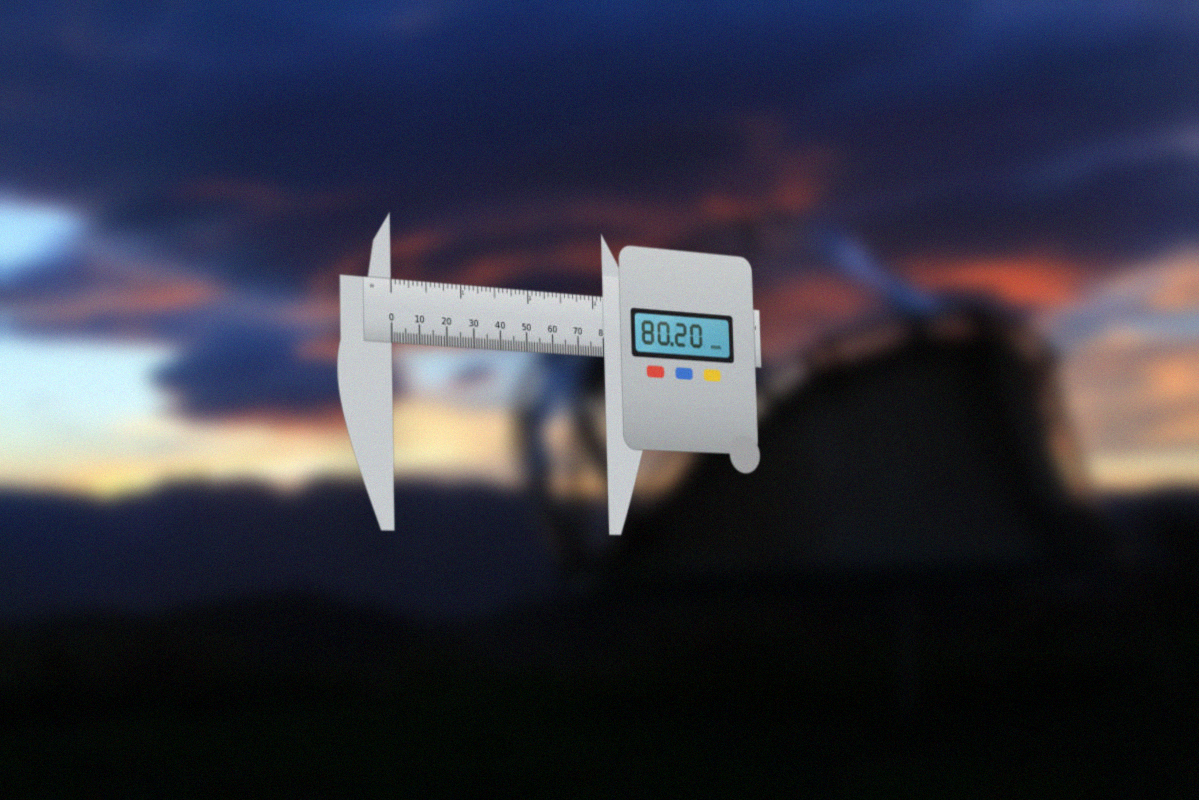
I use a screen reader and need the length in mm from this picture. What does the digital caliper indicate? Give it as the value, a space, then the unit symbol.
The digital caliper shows 80.20 mm
